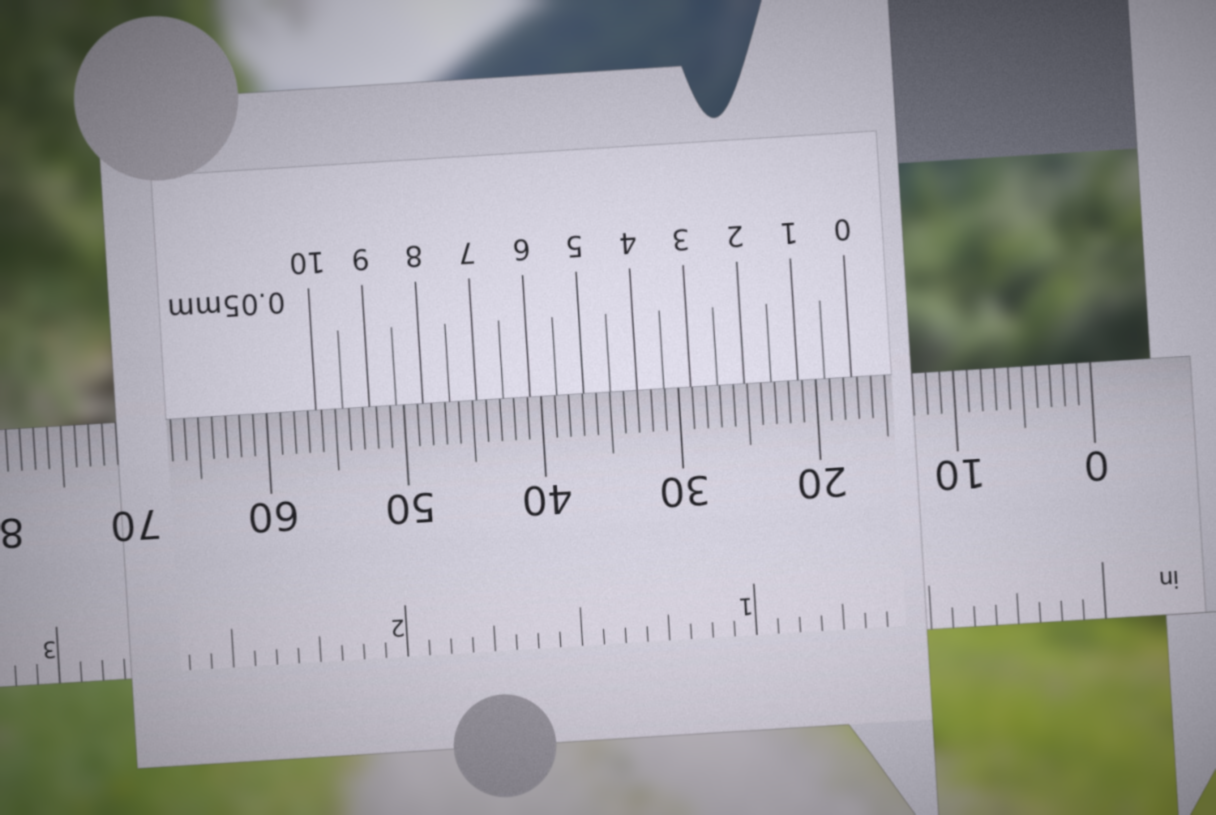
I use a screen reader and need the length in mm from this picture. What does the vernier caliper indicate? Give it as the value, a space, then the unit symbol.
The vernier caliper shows 17.4 mm
